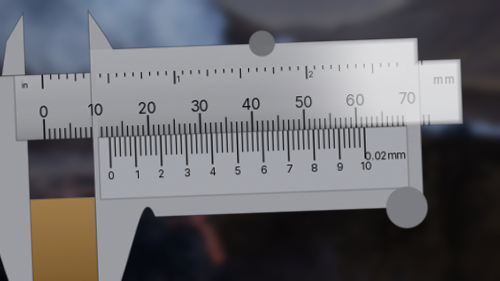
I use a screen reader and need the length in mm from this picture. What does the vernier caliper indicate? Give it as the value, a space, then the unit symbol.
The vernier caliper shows 12.5 mm
